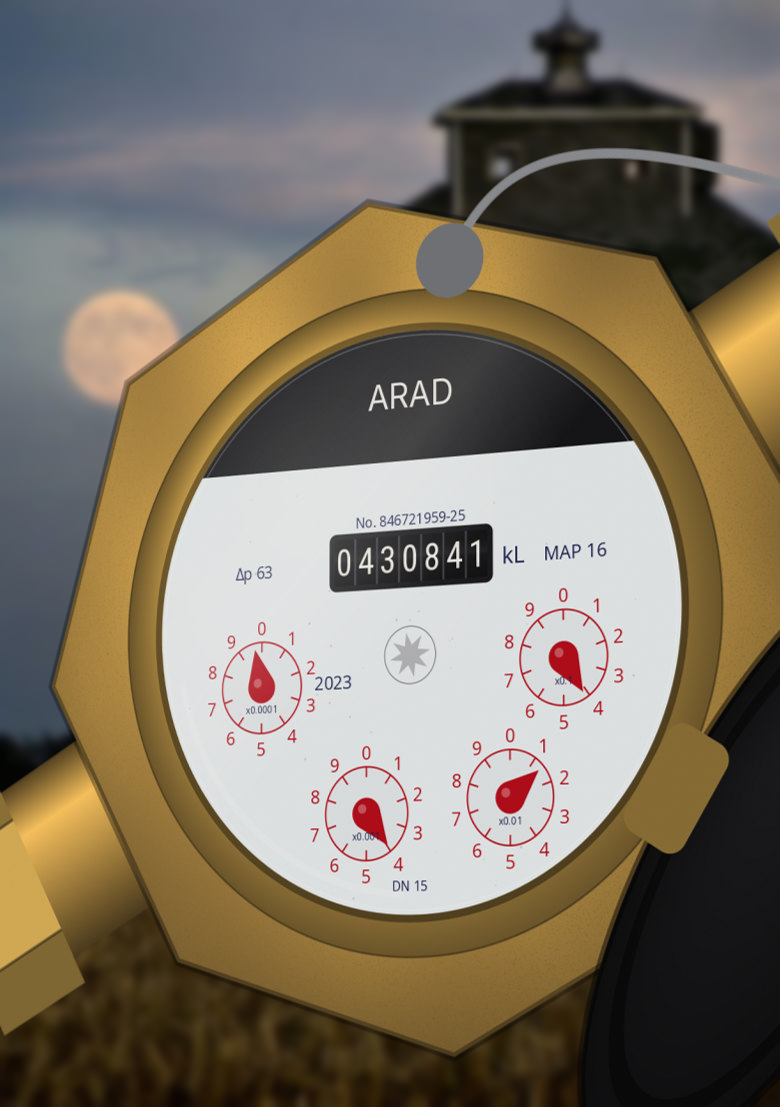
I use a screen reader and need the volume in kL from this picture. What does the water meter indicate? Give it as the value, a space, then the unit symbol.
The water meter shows 430841.4139 kL
